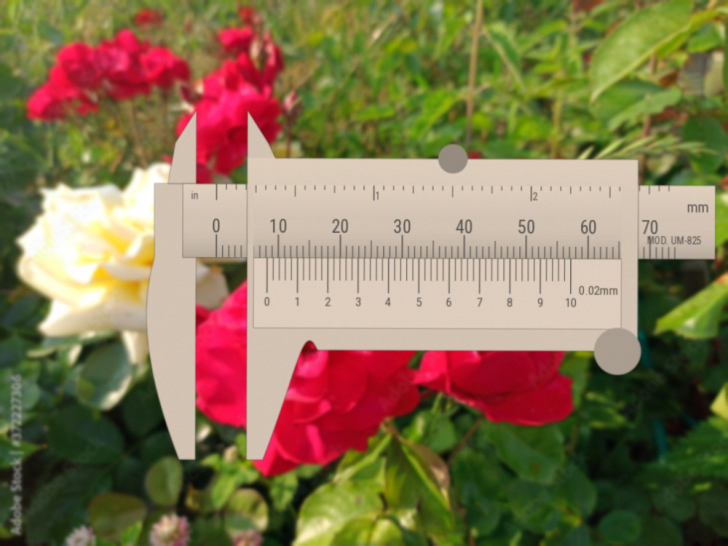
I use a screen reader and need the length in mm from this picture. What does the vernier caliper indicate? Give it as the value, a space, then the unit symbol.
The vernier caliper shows 8.2 mm
